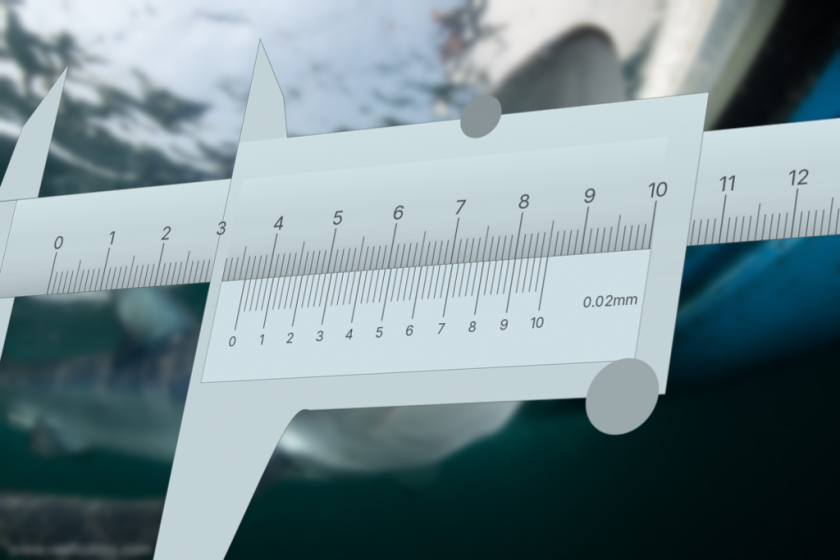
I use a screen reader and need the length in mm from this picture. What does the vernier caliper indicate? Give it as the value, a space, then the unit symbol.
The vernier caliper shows 36.0 mm
